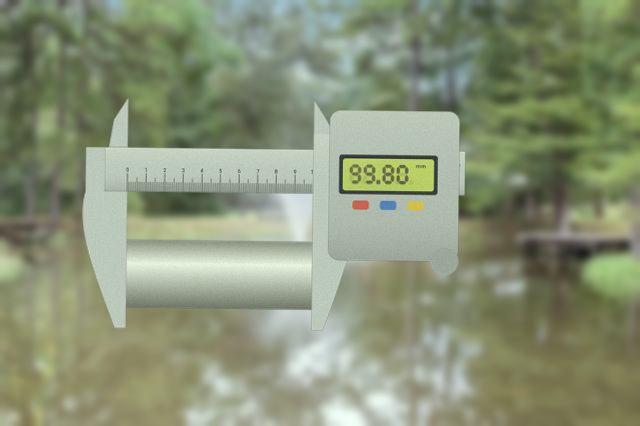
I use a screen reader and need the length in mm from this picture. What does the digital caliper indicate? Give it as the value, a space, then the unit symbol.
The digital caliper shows 99.80 mm
